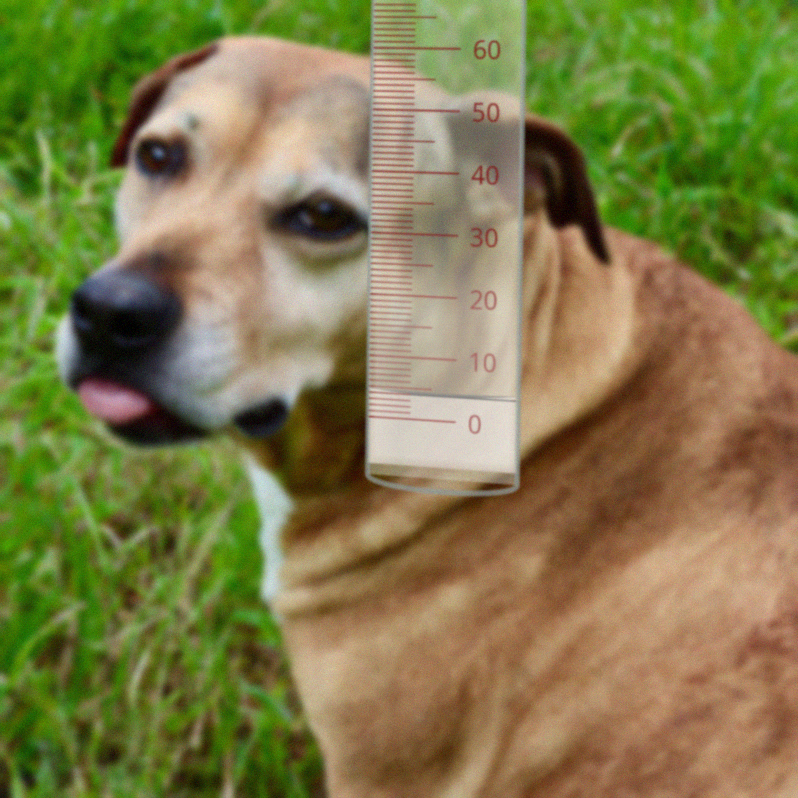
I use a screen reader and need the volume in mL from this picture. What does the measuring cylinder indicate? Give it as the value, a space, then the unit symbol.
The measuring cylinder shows 4 mL
